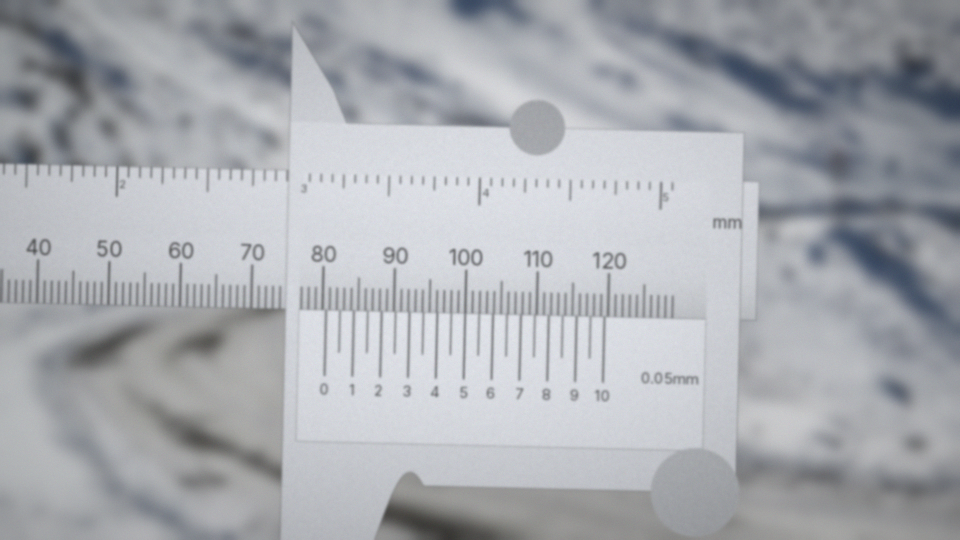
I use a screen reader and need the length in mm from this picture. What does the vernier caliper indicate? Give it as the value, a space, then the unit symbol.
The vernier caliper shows 80.5 mm
